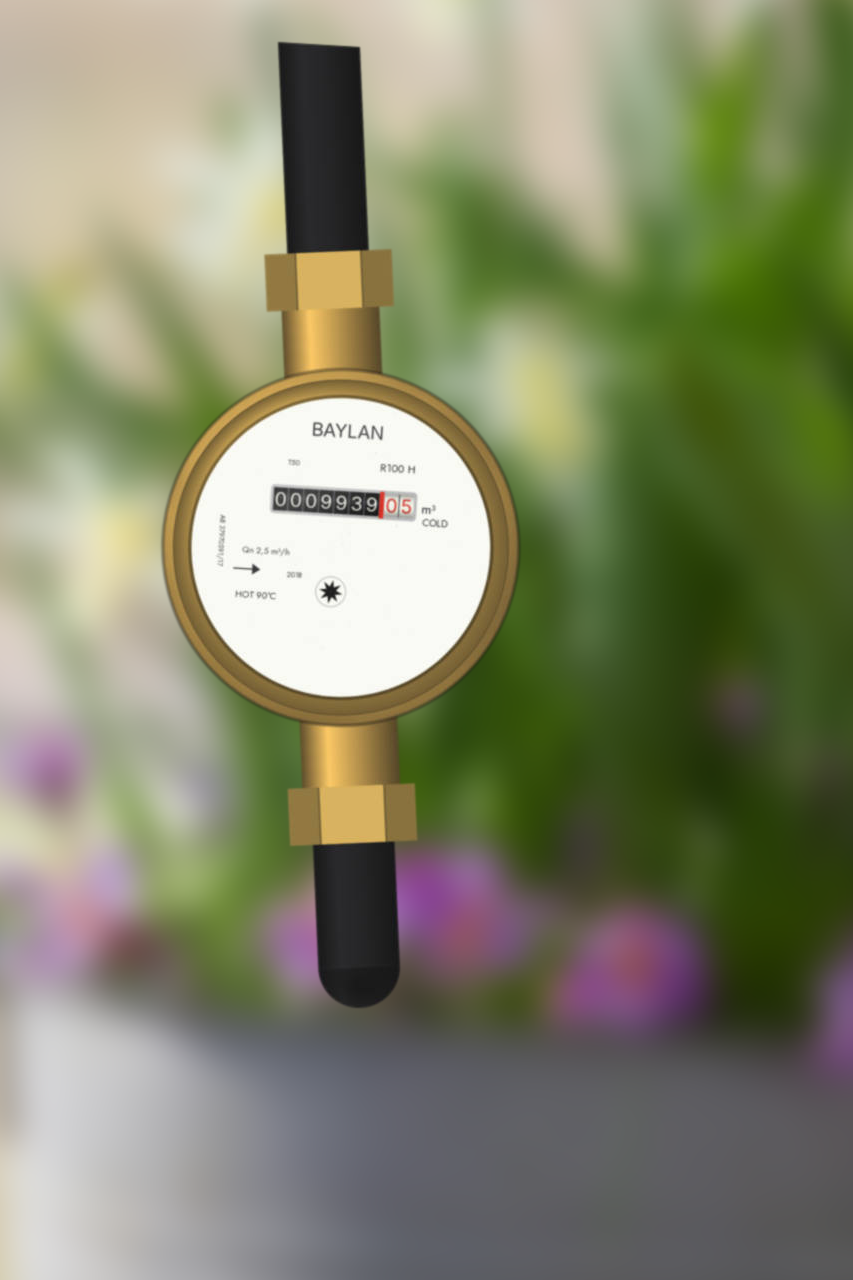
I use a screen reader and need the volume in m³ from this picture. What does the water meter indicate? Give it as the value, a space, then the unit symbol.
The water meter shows 9939.05 m³
